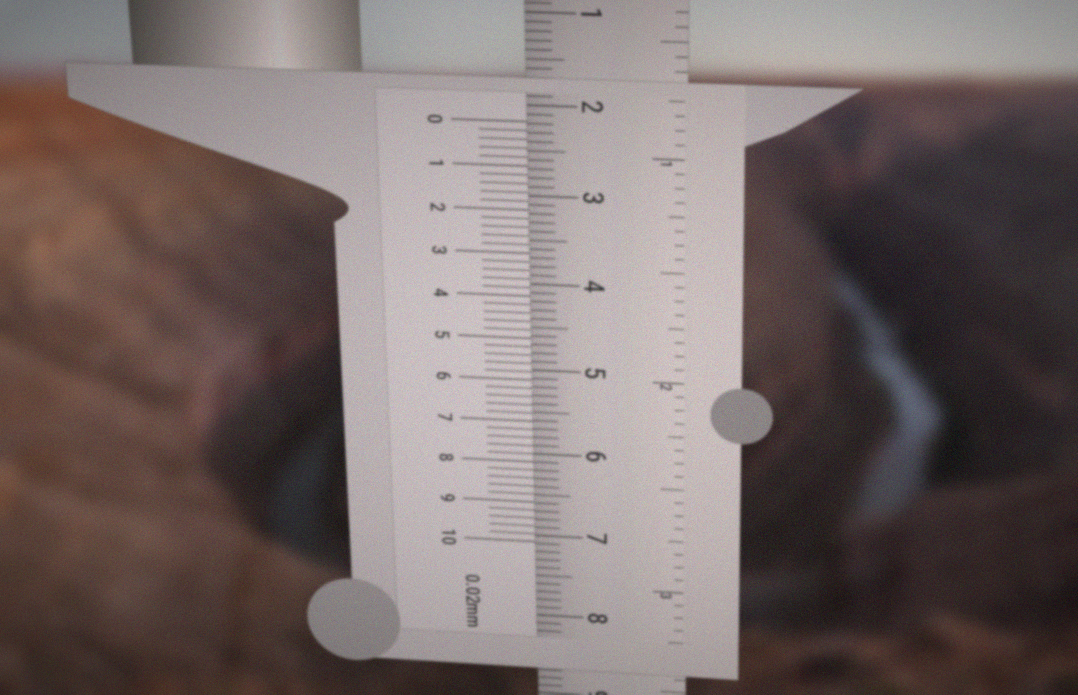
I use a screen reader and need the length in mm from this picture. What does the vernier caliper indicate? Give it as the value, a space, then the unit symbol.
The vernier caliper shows 21.8 mm
